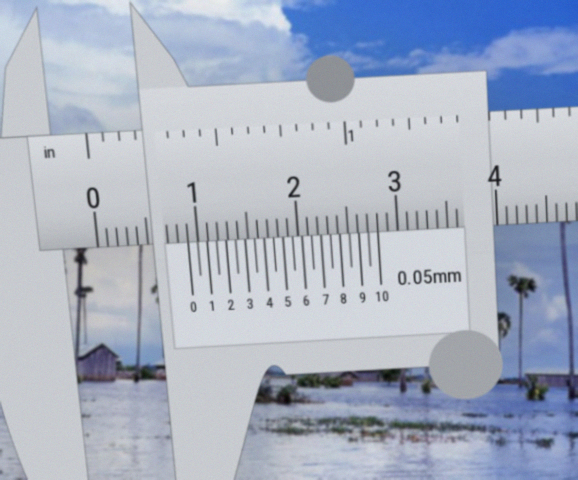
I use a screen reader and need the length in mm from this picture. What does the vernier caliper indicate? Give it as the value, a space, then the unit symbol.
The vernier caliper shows 9.0 mm
